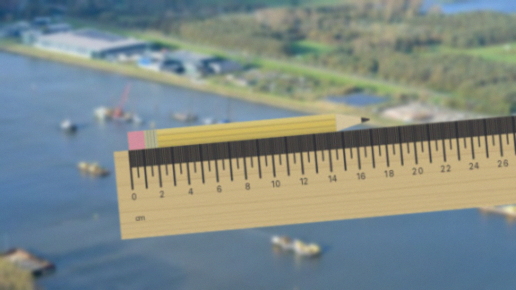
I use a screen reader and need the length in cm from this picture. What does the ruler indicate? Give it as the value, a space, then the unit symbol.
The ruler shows 17 cm
